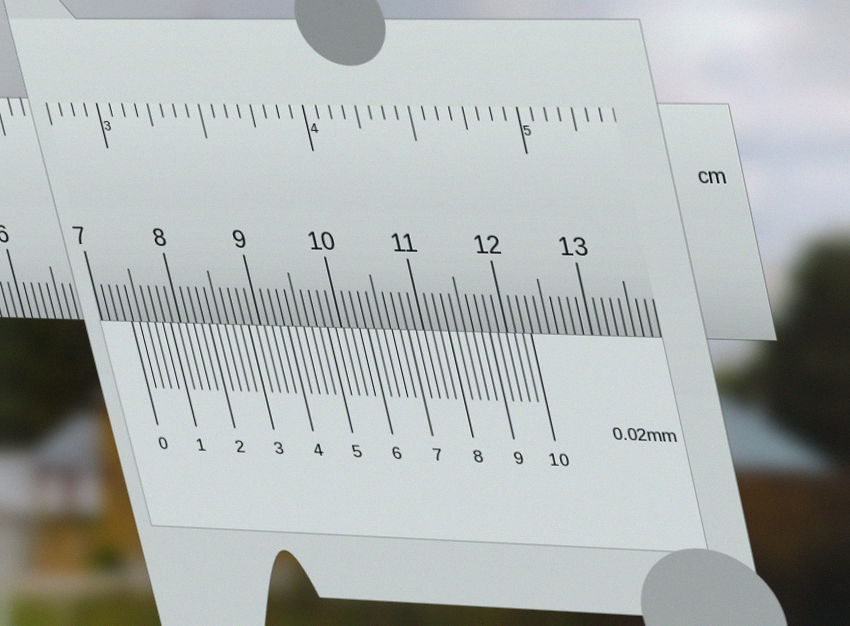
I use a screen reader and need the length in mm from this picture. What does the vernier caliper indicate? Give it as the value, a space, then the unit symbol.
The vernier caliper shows 73.8 mm
